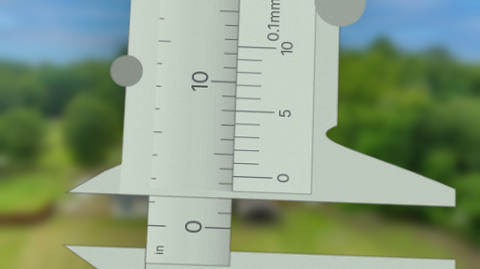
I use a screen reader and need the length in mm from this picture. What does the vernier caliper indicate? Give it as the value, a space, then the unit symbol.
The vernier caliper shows 3.5 mm
